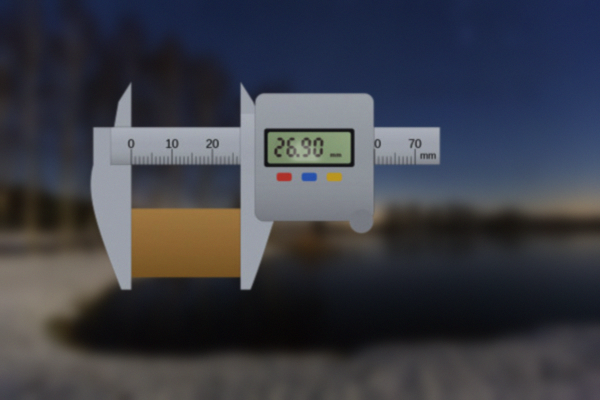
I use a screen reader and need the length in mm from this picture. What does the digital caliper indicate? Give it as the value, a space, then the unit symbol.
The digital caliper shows 26.90 mm
